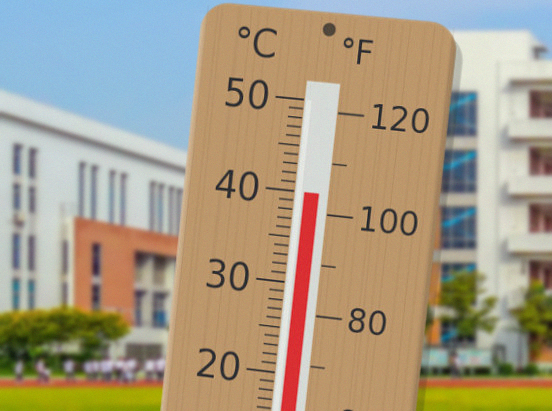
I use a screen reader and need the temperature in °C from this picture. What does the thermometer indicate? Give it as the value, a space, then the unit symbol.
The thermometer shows 40 °C
